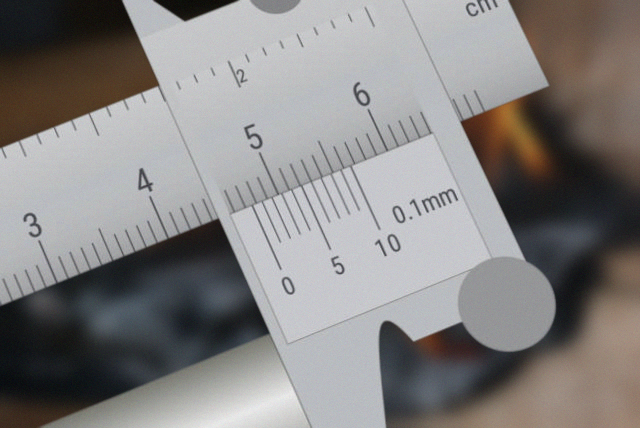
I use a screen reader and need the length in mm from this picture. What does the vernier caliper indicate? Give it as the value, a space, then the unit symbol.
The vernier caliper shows 47.6 mm
